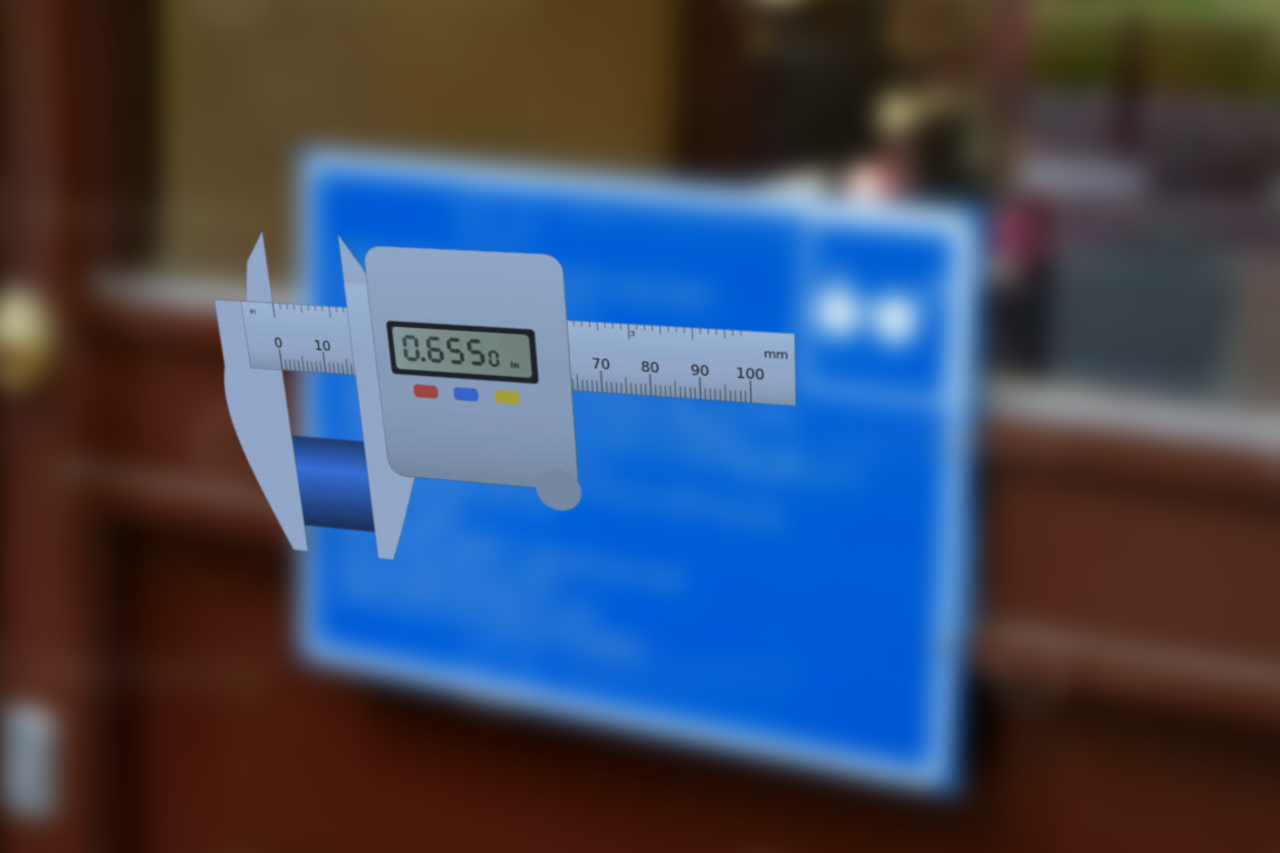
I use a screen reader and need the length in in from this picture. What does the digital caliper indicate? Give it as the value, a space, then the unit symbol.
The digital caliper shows 0.6550 in
